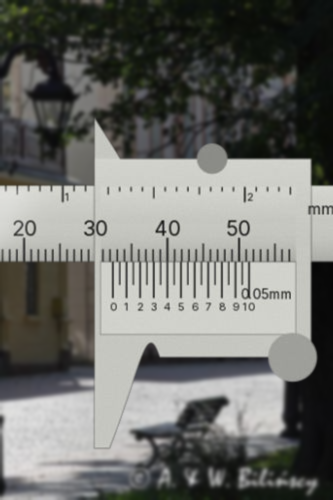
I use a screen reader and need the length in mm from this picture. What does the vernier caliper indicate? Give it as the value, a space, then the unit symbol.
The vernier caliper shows 32.4 mm
